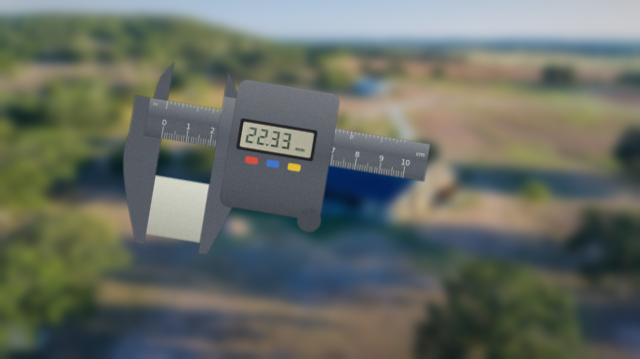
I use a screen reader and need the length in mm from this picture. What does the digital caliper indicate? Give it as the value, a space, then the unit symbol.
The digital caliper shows 22.33 mm
